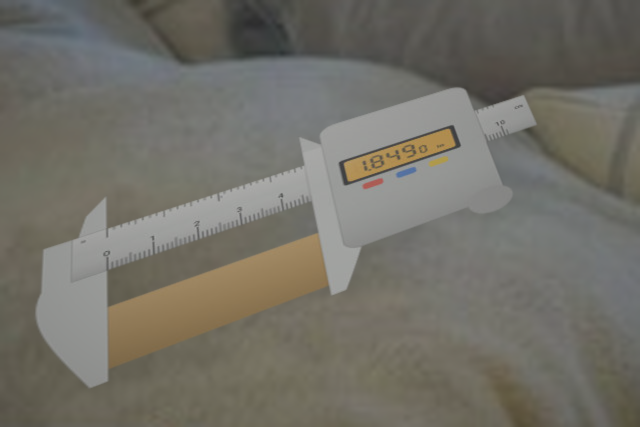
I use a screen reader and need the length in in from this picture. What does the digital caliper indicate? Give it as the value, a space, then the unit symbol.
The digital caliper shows 1.8490 in
